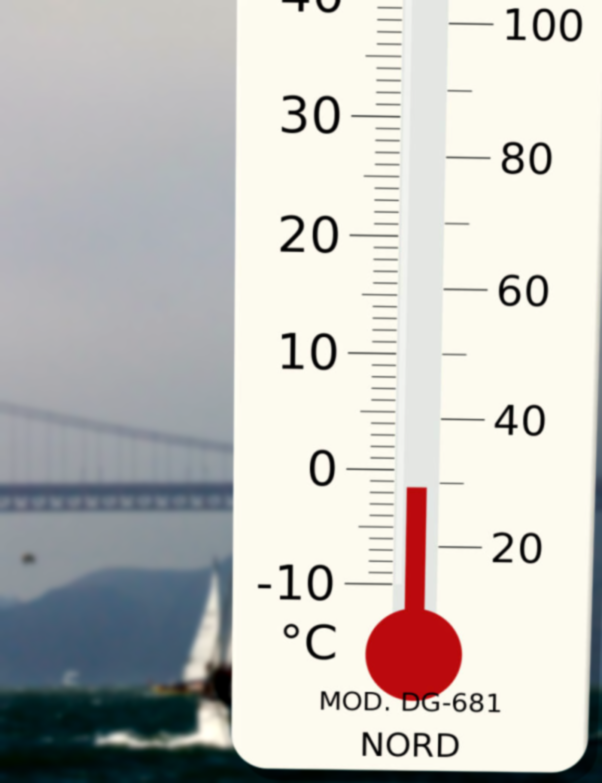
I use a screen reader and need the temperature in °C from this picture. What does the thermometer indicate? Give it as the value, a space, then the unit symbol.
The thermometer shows -1.5 °C
